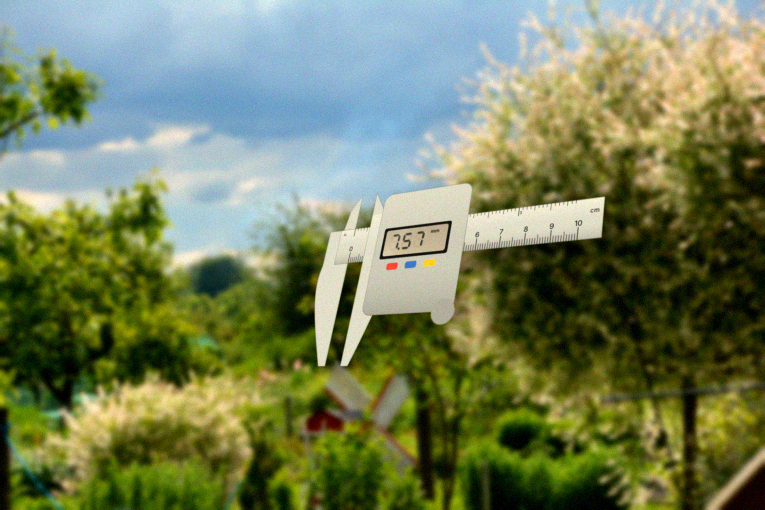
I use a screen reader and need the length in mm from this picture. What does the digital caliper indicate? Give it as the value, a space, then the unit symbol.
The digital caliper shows 7.57 mm
